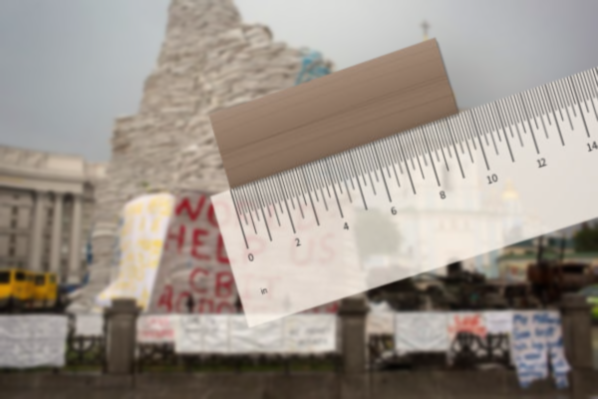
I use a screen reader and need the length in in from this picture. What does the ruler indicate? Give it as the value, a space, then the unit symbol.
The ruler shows 9.5 in
